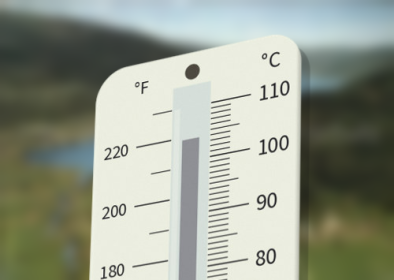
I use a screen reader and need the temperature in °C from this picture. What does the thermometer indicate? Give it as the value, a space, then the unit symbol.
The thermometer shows 104 °C
